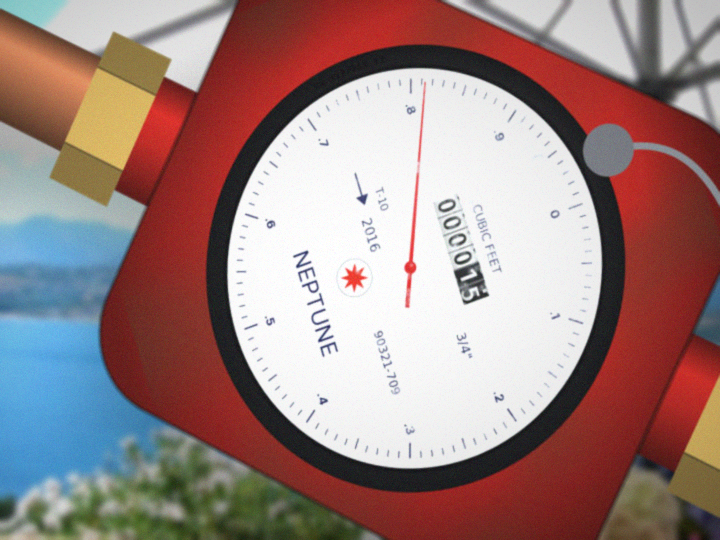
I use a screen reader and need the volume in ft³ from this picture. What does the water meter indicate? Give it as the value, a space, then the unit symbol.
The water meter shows 14.81 ft³
